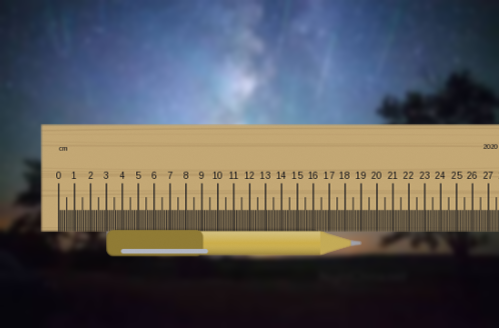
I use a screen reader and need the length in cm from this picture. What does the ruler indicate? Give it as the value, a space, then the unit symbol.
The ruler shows 16 cm
